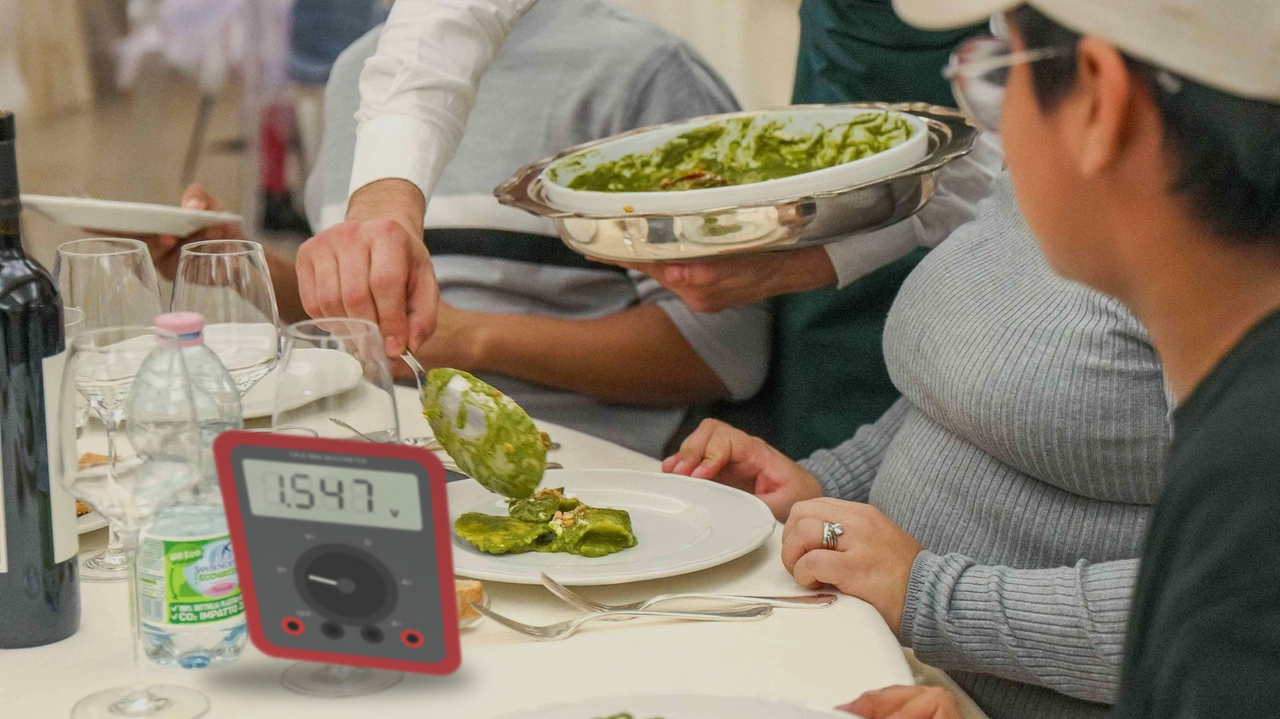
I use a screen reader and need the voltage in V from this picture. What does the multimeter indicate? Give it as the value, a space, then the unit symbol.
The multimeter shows 1.547 V
